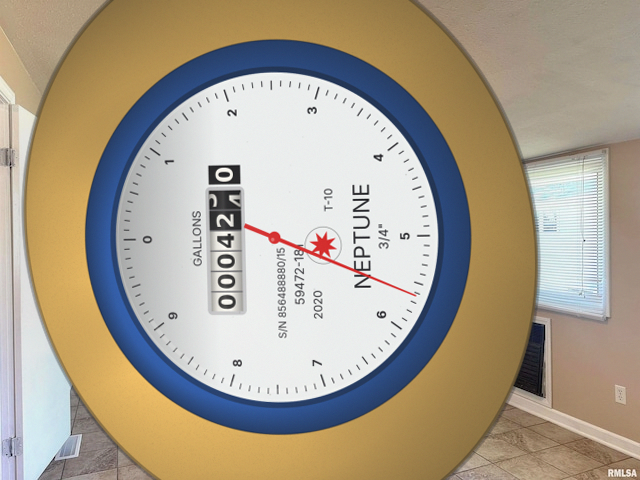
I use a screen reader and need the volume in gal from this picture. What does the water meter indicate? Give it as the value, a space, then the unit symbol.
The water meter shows 4235.6 gal
